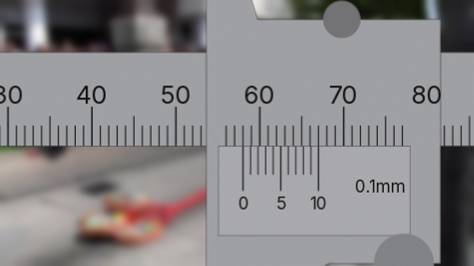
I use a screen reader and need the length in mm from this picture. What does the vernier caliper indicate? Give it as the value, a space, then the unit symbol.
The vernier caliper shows 58.0 mm
